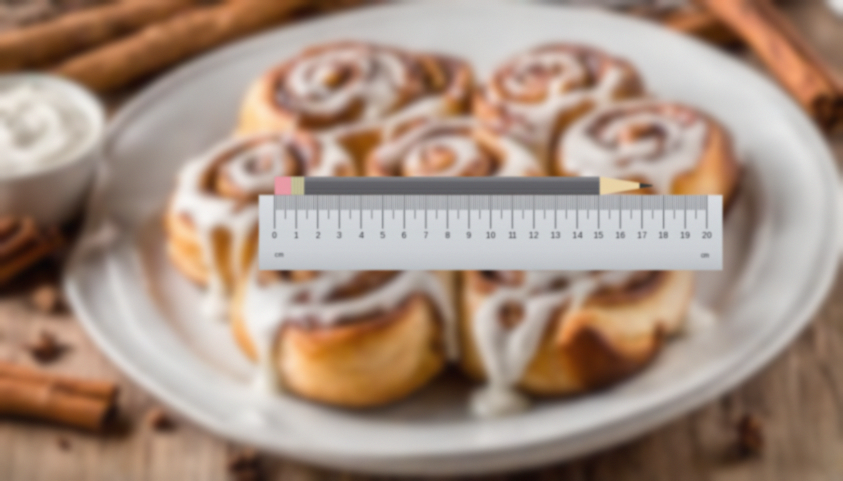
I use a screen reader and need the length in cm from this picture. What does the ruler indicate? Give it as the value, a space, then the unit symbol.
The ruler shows 17.5 cm
